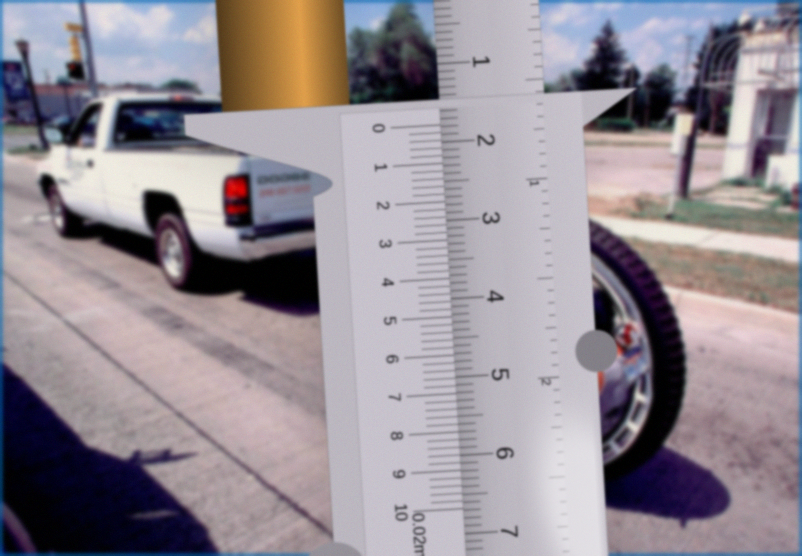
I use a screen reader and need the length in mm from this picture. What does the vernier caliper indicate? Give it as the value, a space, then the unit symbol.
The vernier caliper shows 17.8 mm
